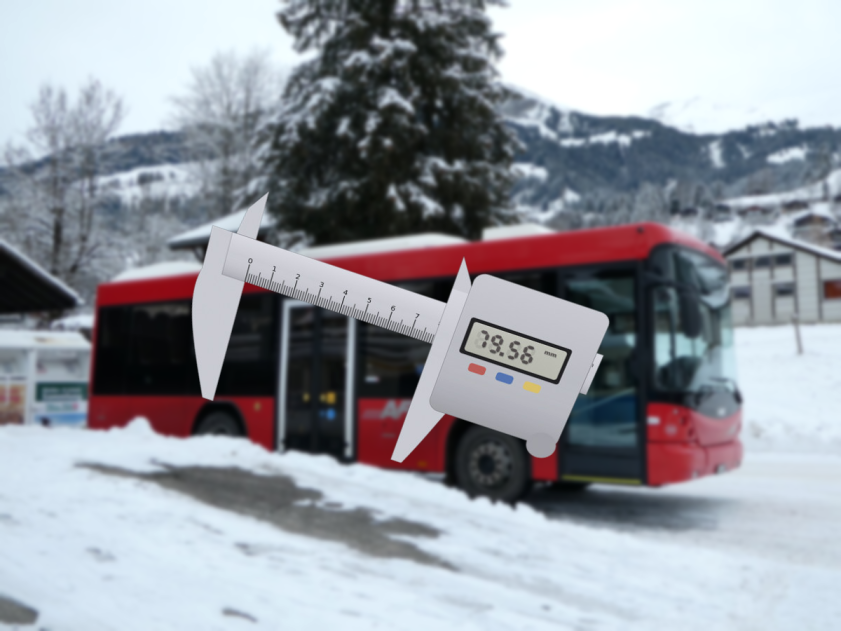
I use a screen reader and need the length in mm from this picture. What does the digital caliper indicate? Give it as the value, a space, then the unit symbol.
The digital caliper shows 79.56 mm
